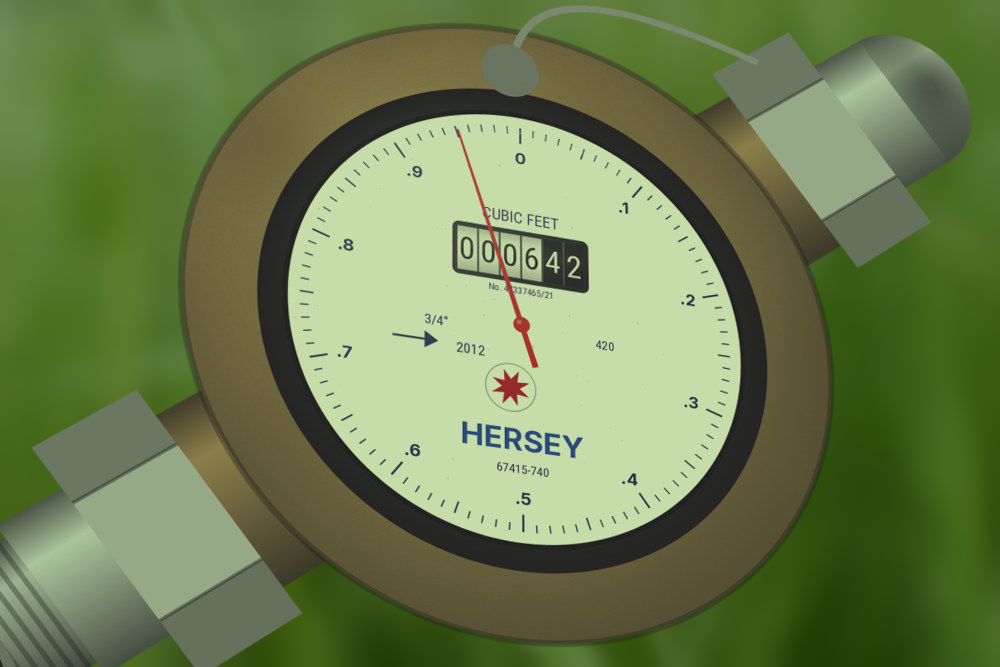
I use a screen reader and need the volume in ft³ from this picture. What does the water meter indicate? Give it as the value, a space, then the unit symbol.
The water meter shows 641.95 ft³
